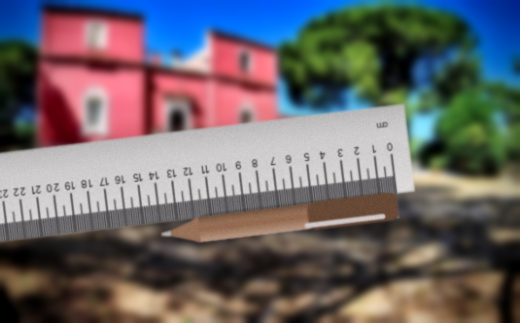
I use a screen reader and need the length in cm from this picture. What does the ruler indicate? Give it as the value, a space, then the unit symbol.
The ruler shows 14 cm
